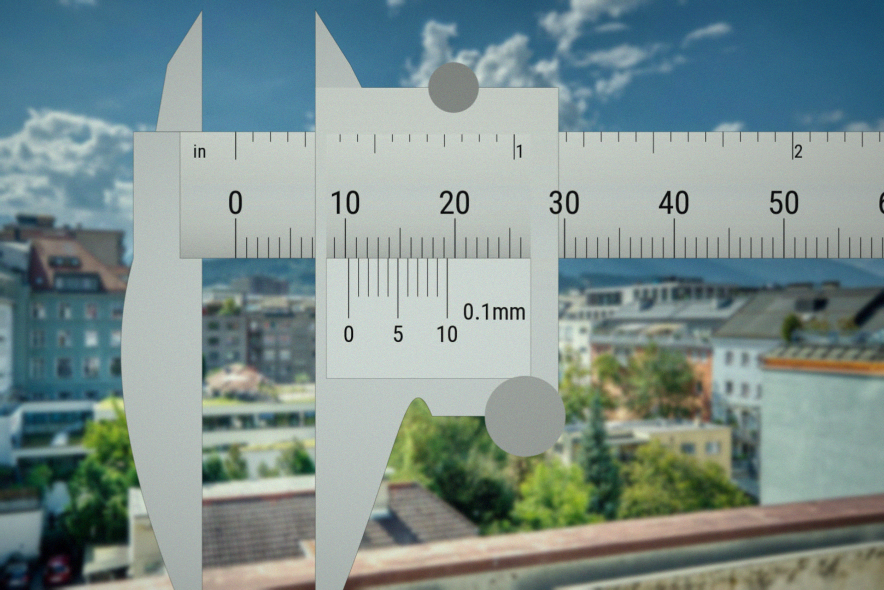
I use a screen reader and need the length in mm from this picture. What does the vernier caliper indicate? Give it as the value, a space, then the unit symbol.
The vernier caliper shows 10.3 mm
